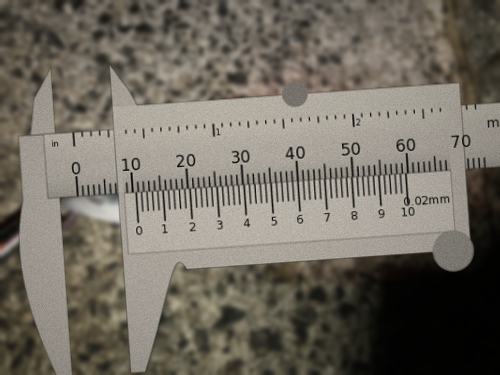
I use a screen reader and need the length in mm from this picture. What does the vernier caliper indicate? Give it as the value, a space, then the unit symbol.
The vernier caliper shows 10.6 mm
